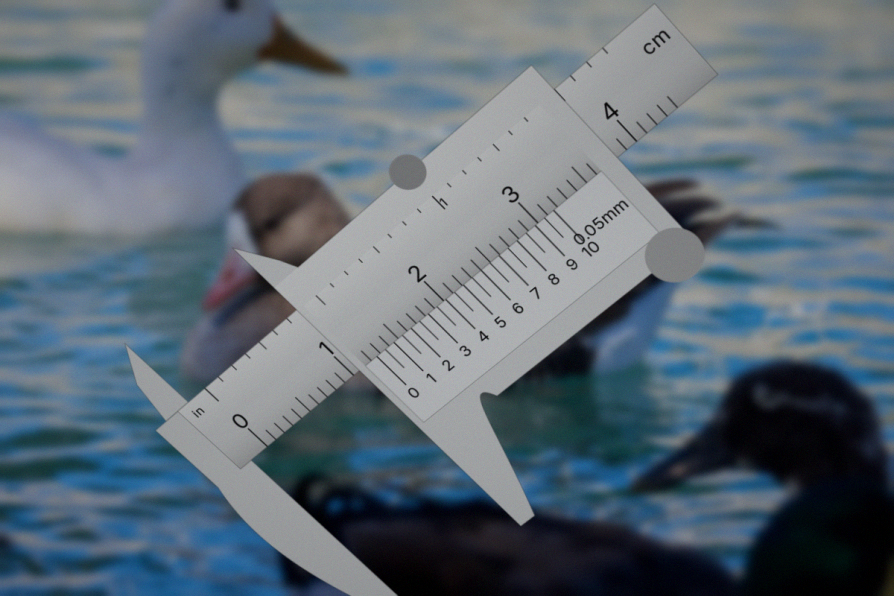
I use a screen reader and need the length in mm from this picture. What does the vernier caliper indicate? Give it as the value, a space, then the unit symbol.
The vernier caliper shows 12.6 mm
